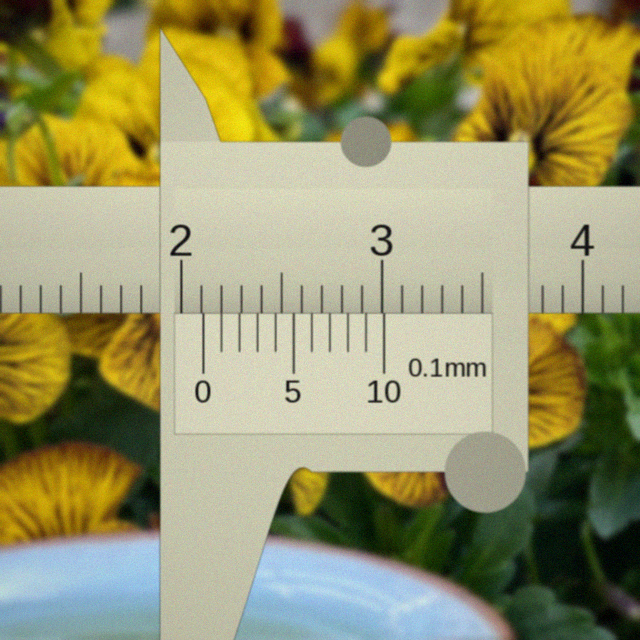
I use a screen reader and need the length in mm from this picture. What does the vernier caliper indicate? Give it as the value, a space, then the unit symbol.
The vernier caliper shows 21.1 mm
